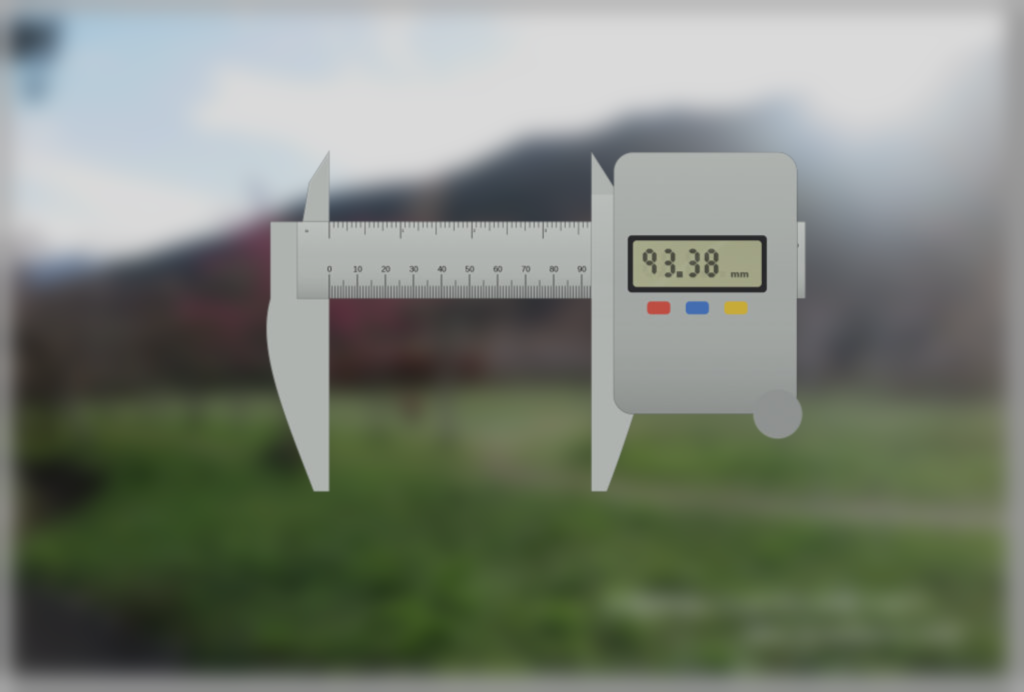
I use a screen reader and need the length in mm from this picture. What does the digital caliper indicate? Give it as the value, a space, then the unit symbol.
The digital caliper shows 93.38 mm
